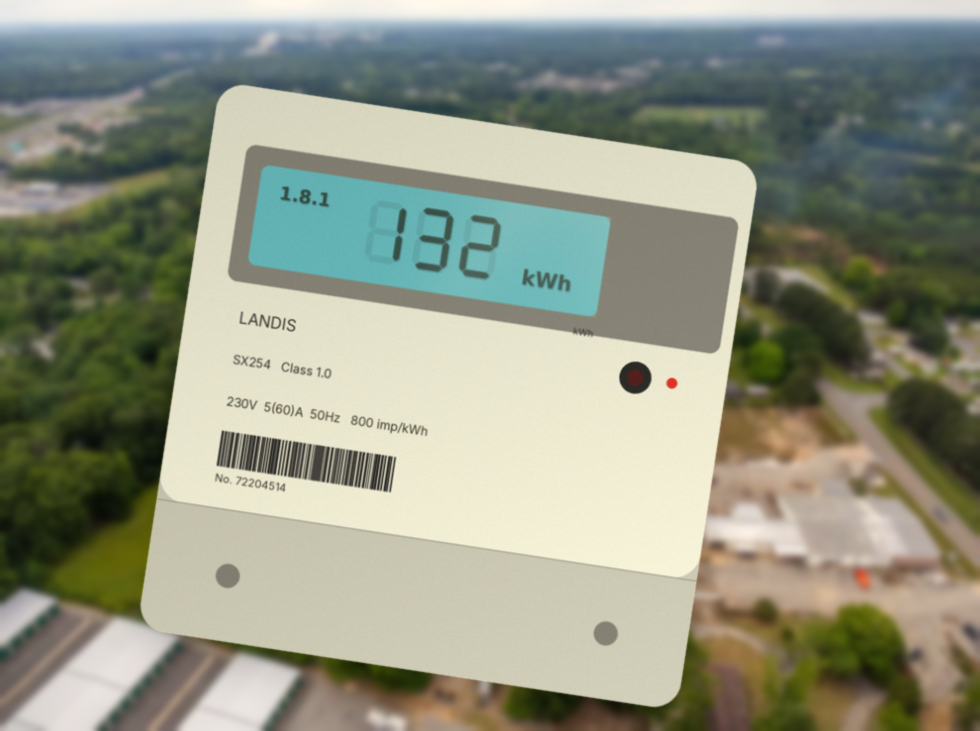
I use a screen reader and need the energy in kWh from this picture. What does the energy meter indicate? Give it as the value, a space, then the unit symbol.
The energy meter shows 132 kWh
